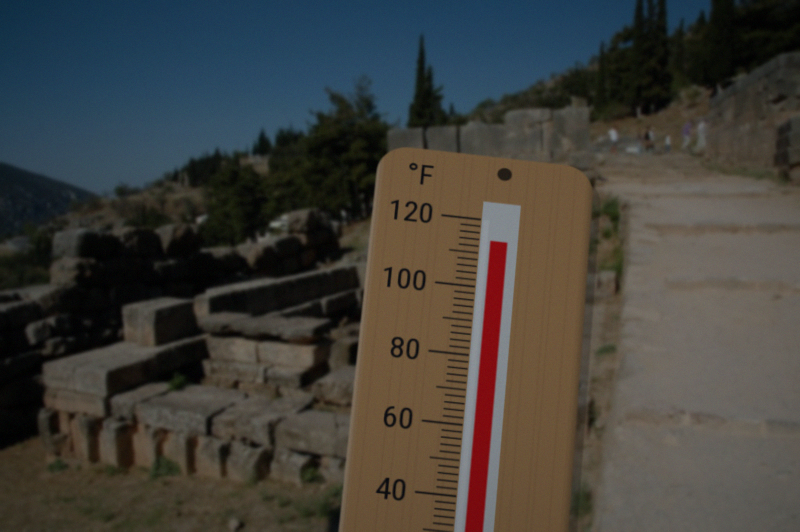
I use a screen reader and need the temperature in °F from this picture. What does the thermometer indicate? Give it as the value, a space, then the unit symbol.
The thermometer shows 114 °F
